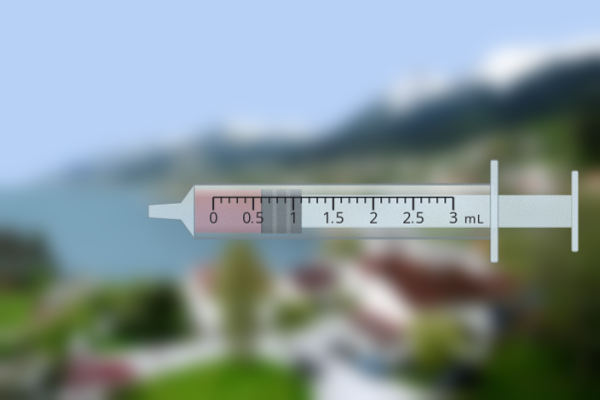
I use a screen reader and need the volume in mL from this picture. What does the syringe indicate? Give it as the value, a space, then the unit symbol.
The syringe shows 0.6 mL
